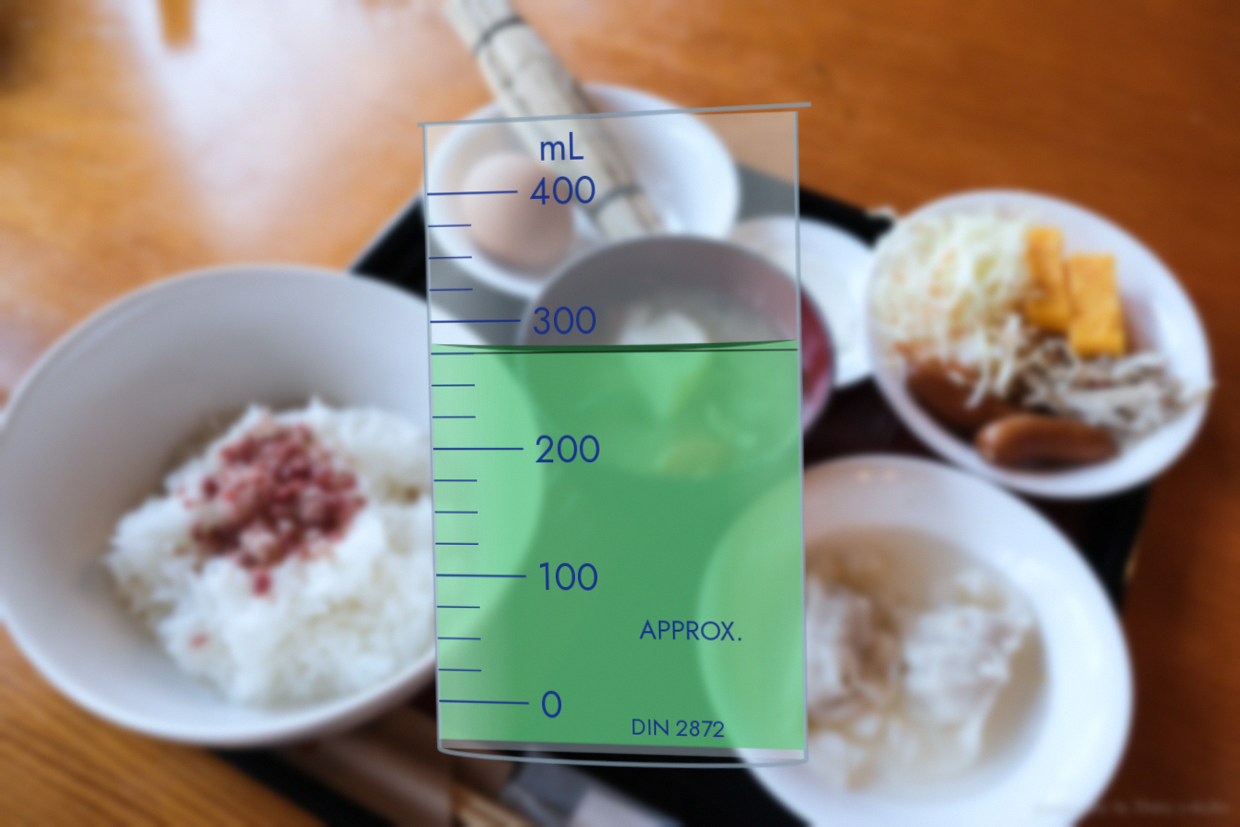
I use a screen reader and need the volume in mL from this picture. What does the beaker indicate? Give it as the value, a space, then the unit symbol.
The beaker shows 275 mL
